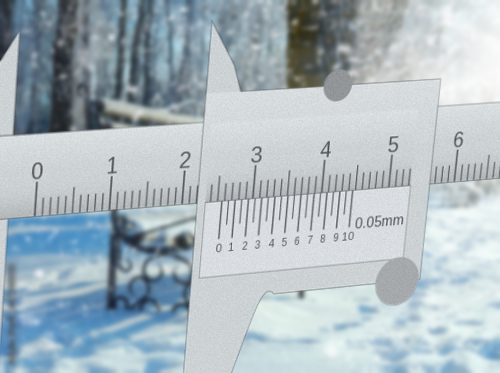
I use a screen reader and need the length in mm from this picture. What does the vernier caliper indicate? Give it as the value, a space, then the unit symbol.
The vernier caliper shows 25.6 mm
